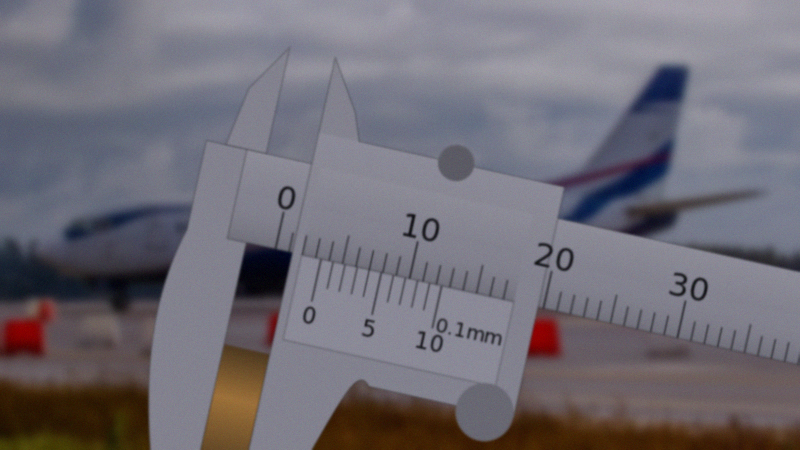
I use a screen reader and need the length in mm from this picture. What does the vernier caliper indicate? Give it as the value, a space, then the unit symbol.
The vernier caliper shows 3.4 mm
